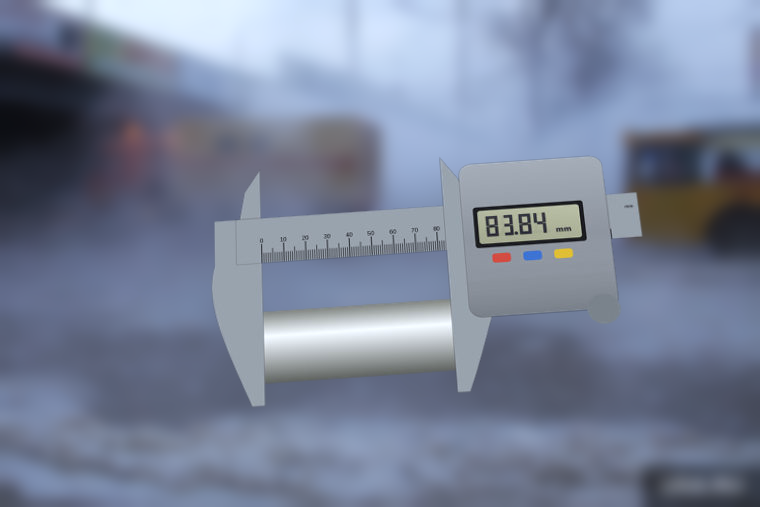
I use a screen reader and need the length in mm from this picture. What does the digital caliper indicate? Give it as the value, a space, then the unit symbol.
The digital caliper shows 83.84 mm
